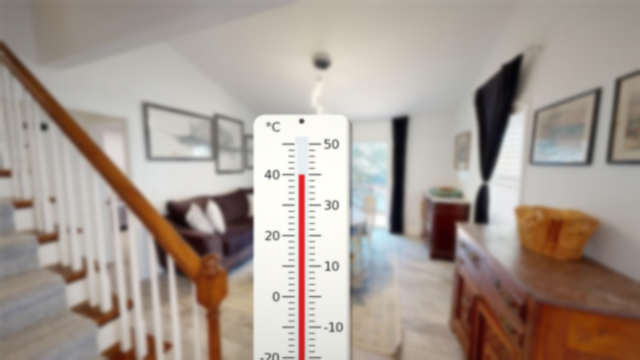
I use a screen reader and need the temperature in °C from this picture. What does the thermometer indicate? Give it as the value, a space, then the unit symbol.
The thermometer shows 40 °C
